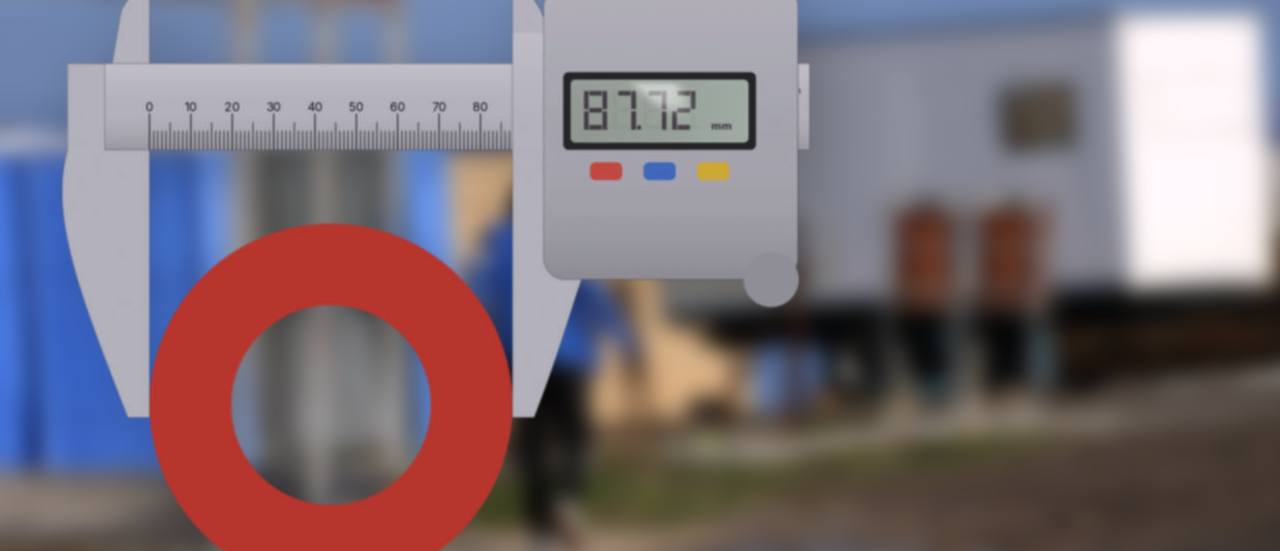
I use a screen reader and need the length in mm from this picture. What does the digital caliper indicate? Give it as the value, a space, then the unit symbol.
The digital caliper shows 87.72 mm
